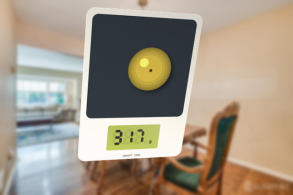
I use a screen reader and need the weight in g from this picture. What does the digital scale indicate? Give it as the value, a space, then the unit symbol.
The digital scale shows 317 g
